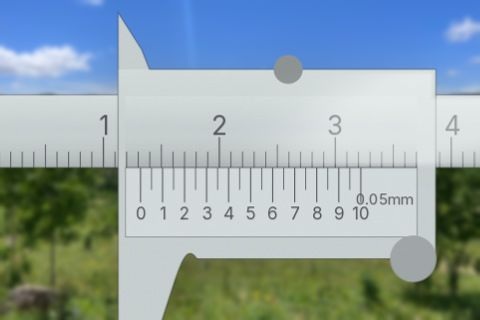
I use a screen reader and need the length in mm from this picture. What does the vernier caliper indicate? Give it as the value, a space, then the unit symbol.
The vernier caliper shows 13.2 mm
